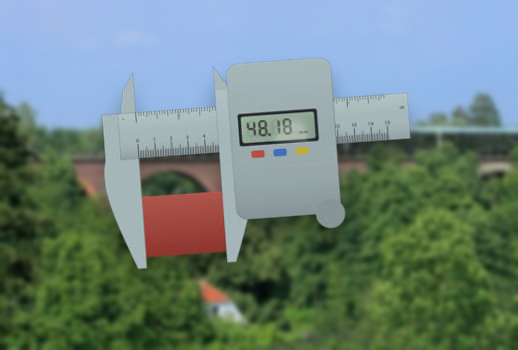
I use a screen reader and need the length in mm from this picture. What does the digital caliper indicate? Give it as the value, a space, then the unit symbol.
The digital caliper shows 48.18 mm
